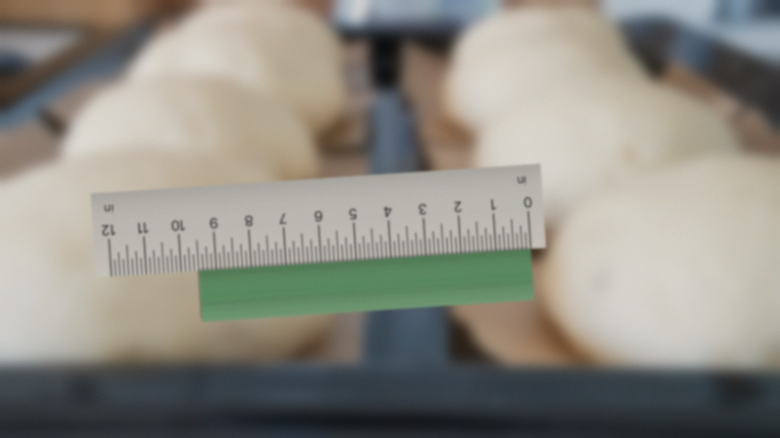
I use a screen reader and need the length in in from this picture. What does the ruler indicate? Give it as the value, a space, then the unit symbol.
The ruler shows 9.5 in
